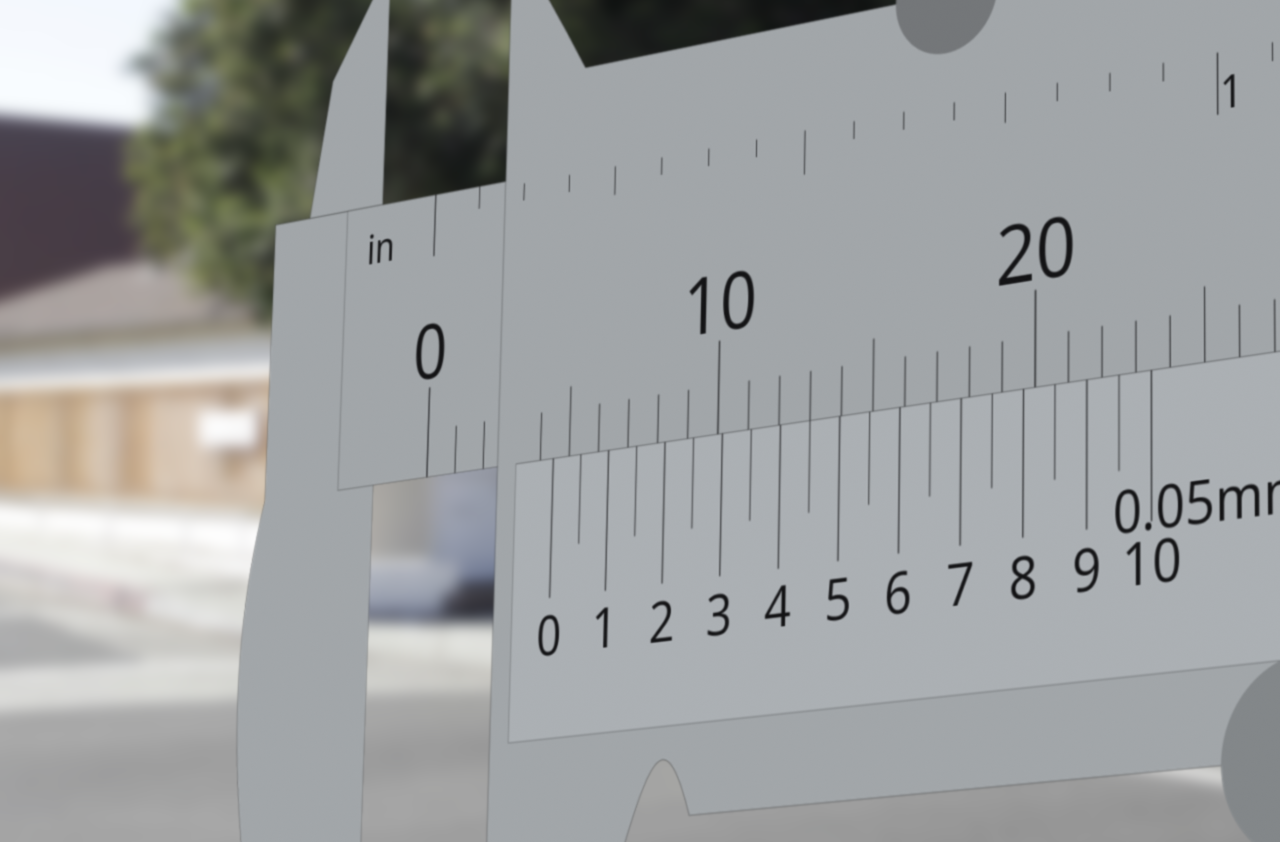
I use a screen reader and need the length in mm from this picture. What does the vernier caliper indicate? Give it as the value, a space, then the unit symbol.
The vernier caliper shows 4.45 mm
